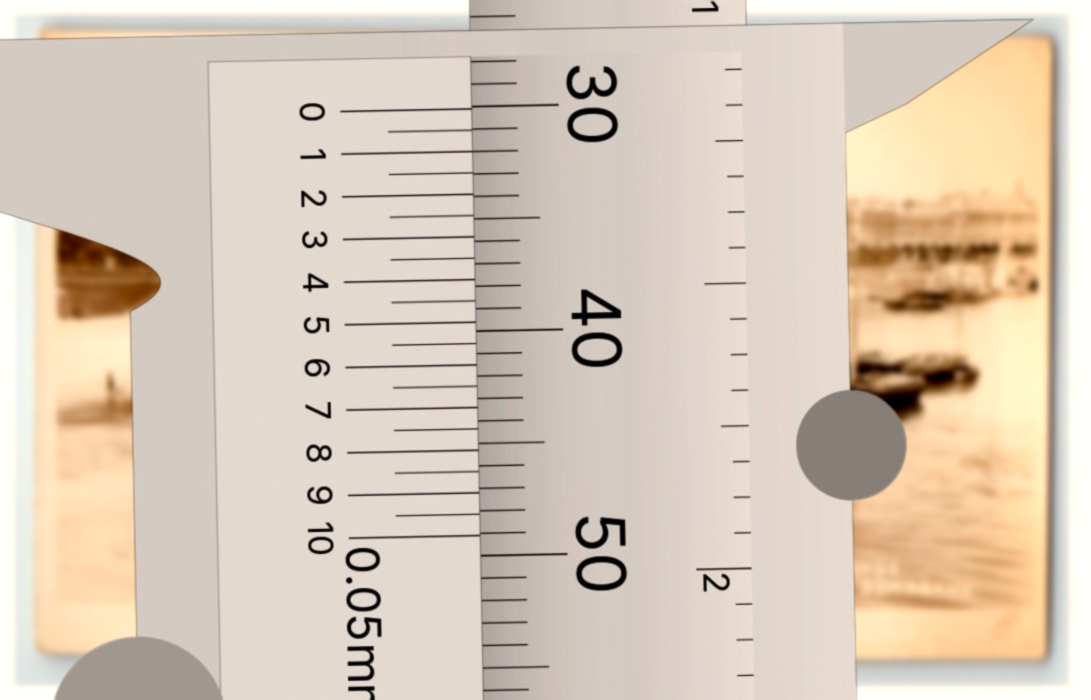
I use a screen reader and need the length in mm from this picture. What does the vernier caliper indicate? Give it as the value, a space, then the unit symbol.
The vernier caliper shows 30.1 mm
